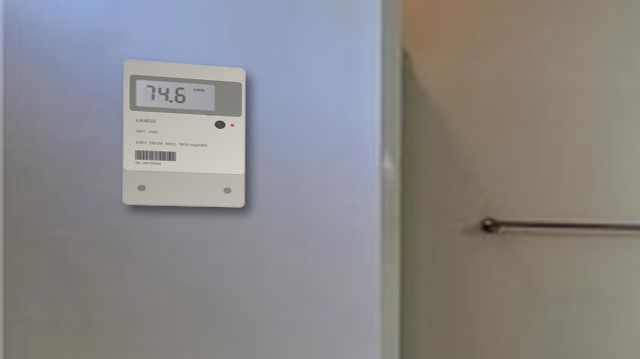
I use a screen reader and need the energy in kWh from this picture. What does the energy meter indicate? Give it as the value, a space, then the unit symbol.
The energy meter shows 74.6 kWh
